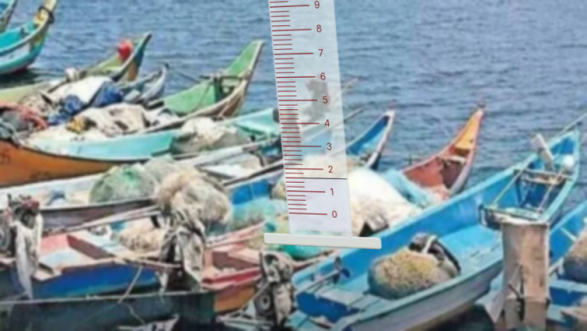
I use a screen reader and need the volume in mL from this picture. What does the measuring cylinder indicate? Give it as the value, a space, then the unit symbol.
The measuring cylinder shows 1.6 mL
